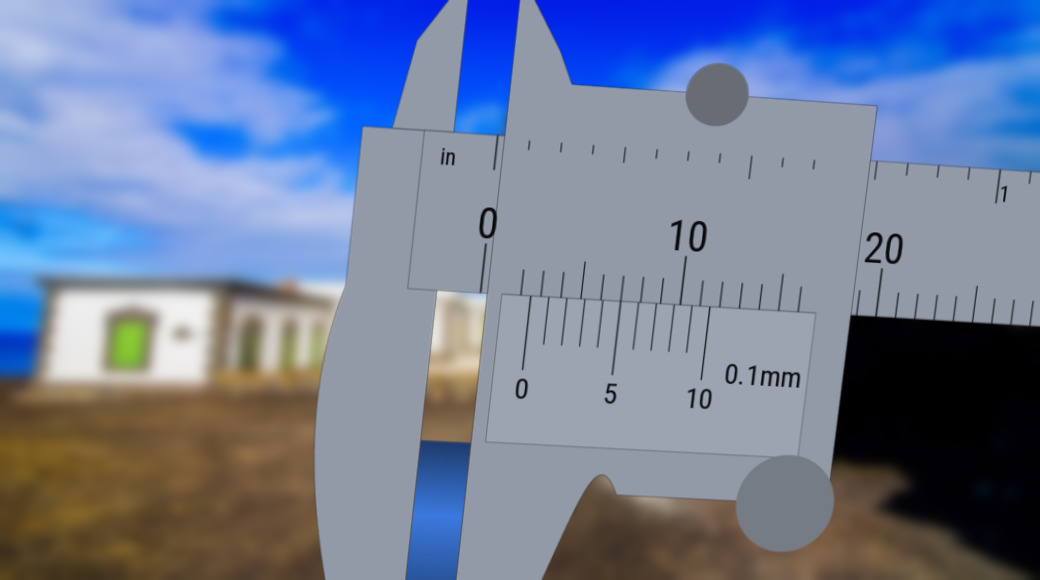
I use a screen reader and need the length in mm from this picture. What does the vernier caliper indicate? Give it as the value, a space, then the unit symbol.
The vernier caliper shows 2.5 mm
